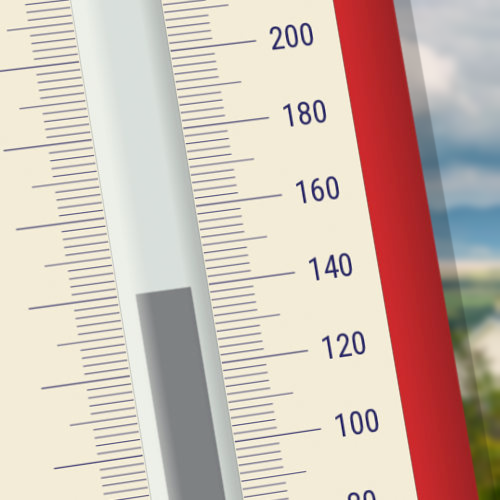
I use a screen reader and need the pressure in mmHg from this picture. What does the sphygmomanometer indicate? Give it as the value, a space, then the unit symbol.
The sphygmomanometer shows 140 mmHg
